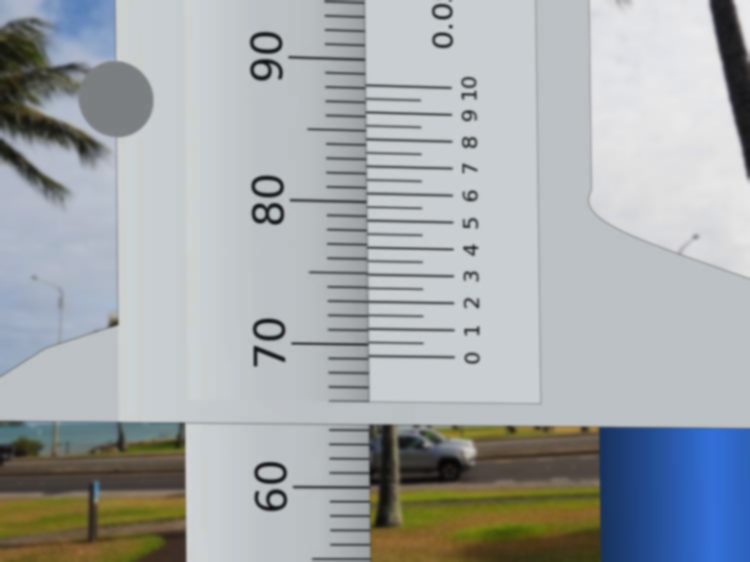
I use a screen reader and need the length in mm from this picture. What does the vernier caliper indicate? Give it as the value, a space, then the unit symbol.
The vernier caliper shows 69.2 mm
